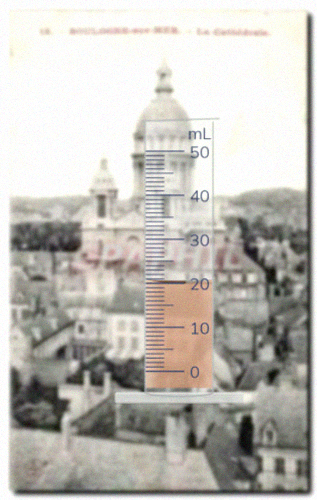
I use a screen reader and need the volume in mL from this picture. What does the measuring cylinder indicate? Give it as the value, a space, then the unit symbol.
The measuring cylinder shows 20 mL
